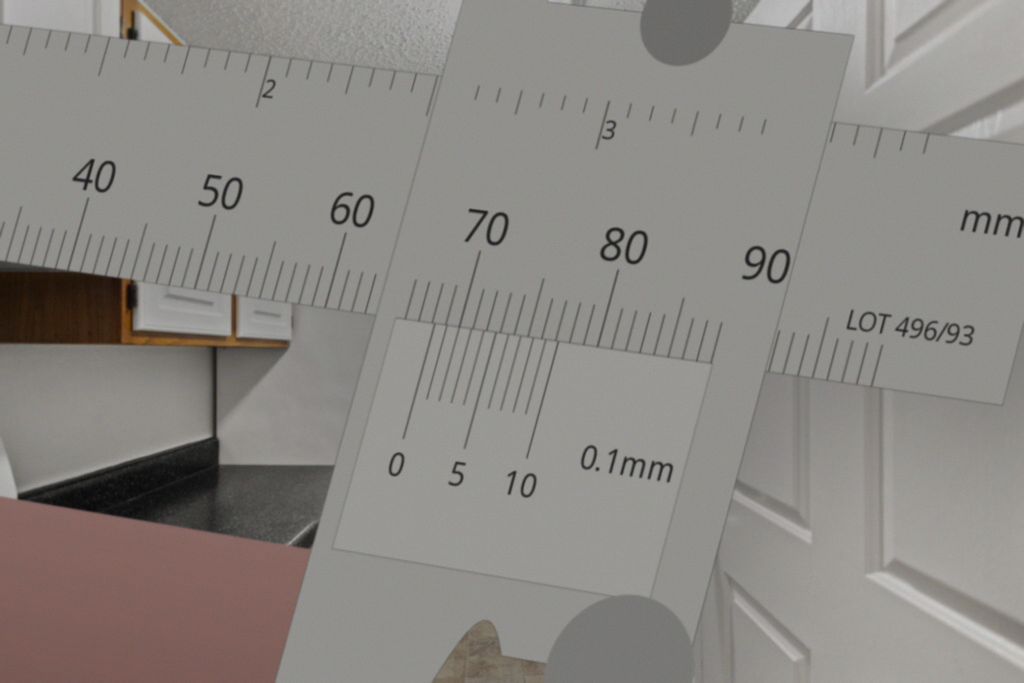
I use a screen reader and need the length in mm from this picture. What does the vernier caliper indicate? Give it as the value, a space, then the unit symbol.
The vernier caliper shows 68.2 mm
